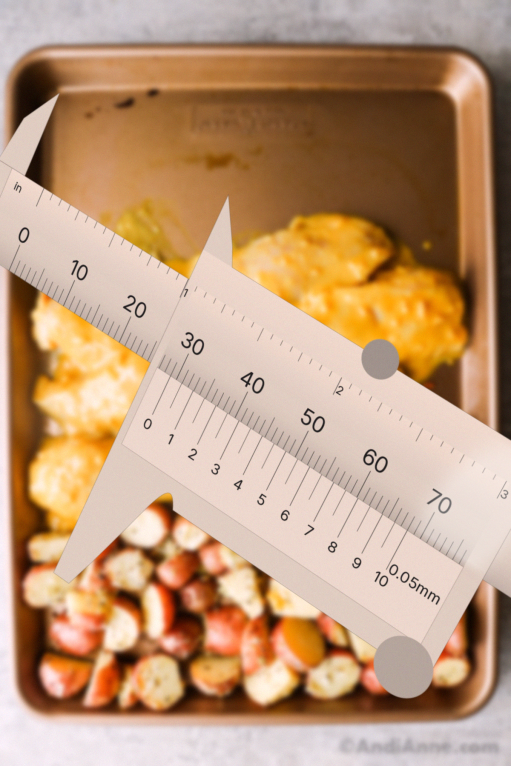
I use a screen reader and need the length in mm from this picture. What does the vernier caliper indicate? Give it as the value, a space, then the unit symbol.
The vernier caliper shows 29.0 mm
